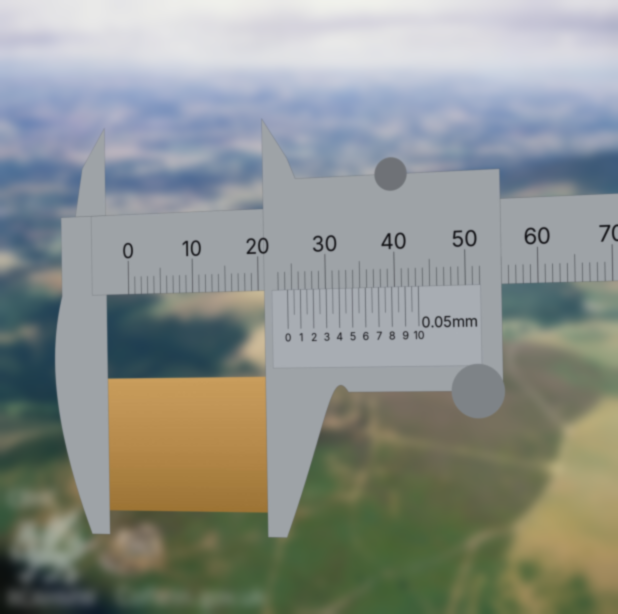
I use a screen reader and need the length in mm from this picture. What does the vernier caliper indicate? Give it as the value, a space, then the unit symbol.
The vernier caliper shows 24.4 mm
